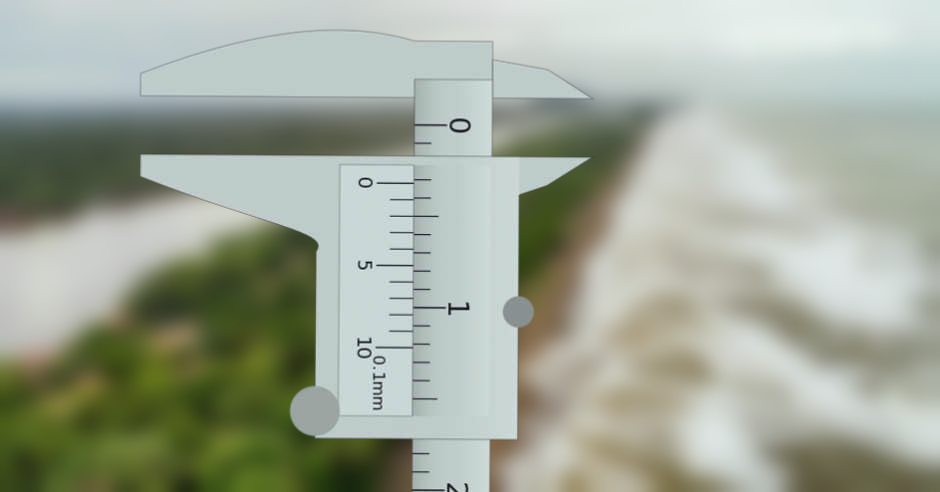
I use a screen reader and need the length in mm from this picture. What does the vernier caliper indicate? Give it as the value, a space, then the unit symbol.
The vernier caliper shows 3.2 mm
